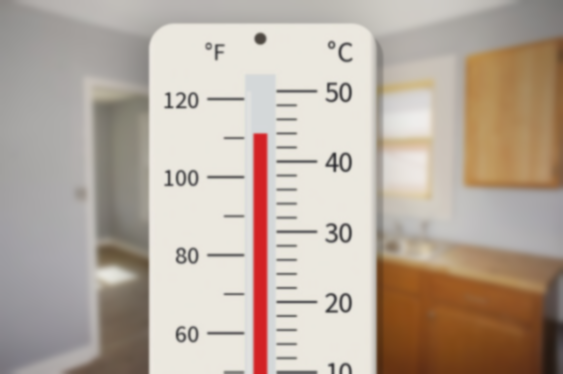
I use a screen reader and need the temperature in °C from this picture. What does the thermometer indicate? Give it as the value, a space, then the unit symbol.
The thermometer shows 44 °C
